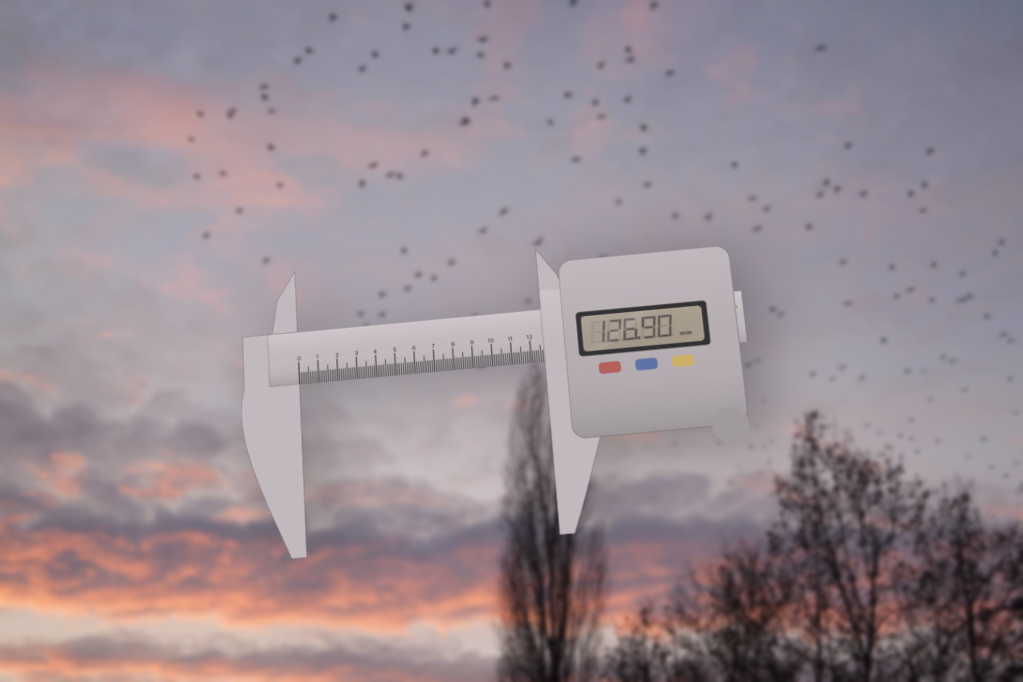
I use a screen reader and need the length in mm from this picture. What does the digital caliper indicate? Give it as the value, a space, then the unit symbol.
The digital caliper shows 126.90 mm
